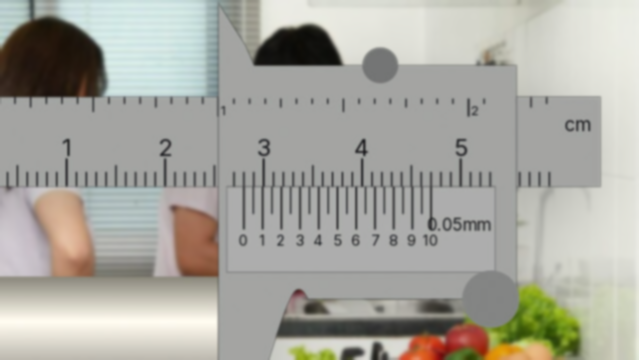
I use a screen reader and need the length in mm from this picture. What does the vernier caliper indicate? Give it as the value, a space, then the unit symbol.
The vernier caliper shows 28.0 mm
